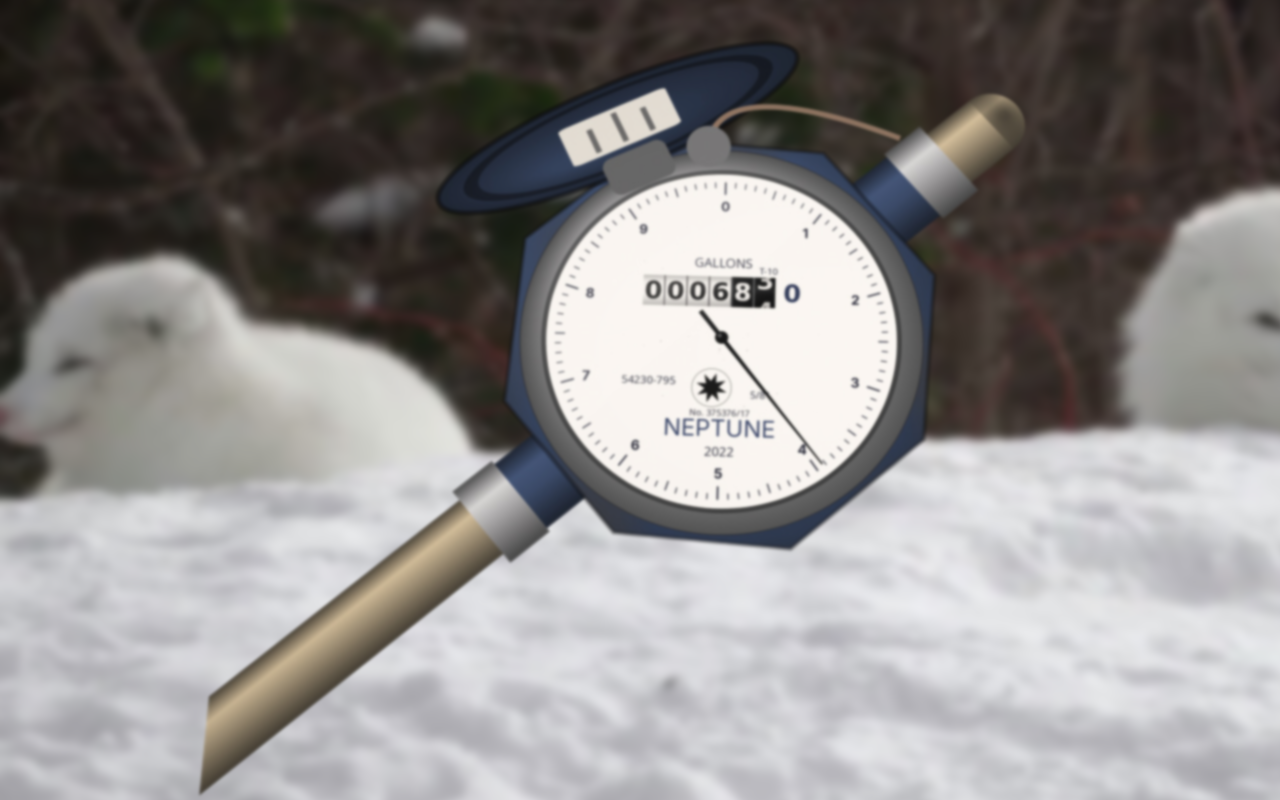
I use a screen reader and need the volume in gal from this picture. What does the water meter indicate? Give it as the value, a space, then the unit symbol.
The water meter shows 6833.9 gal
